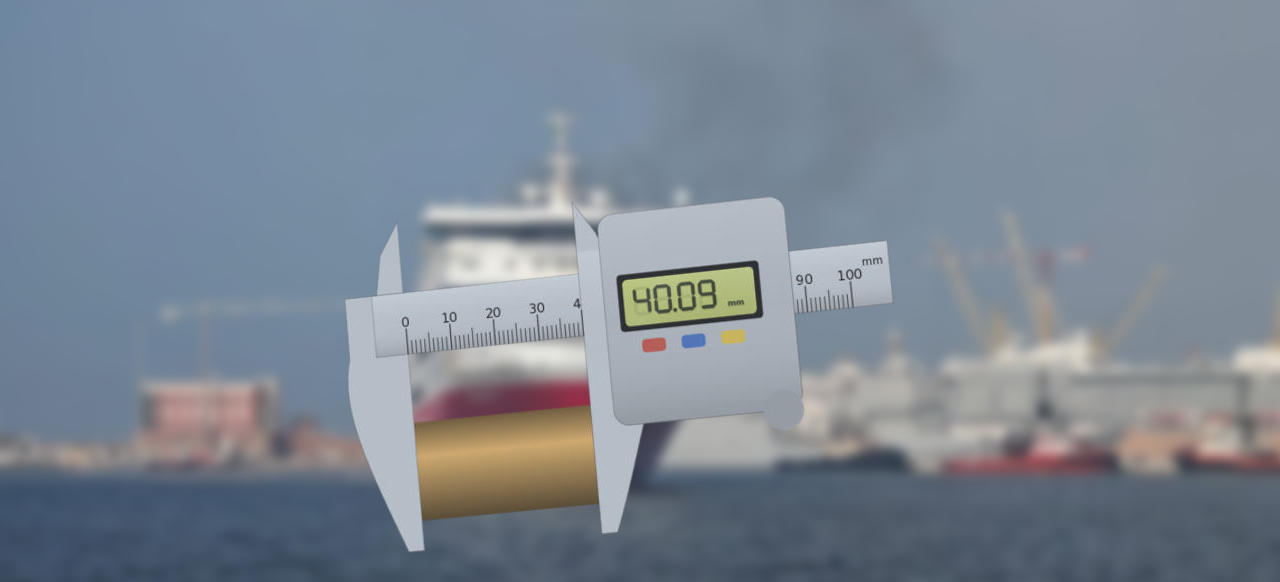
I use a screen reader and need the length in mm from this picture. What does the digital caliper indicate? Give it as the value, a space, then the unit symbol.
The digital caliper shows 40.09 mm
